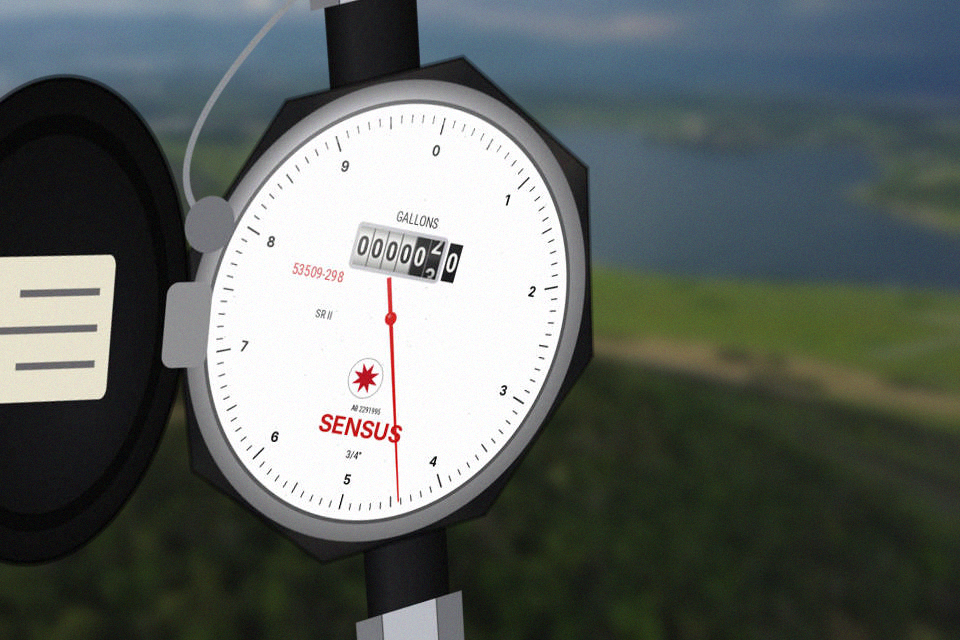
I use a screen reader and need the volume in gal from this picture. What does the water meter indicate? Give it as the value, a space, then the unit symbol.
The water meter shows 24.4 gal
